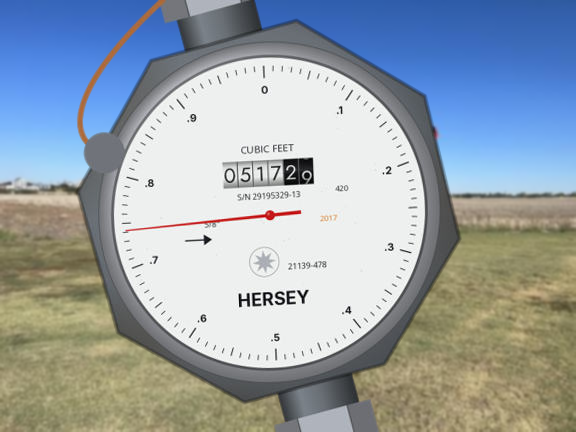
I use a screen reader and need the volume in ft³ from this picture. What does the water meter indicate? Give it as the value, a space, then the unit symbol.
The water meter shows 51728.74 ft³
